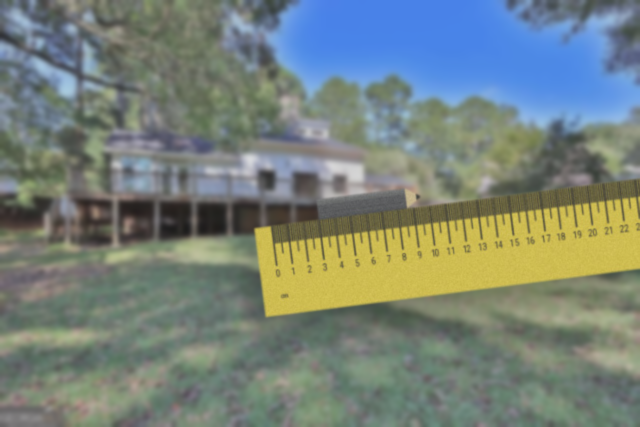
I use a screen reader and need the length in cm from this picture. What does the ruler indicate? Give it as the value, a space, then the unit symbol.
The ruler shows 6.5 cm
